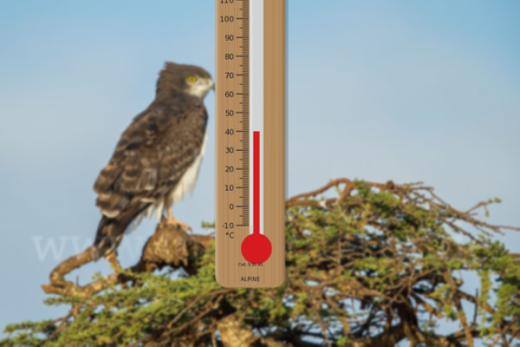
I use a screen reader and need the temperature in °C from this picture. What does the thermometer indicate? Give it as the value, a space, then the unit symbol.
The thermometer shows 40 °C
